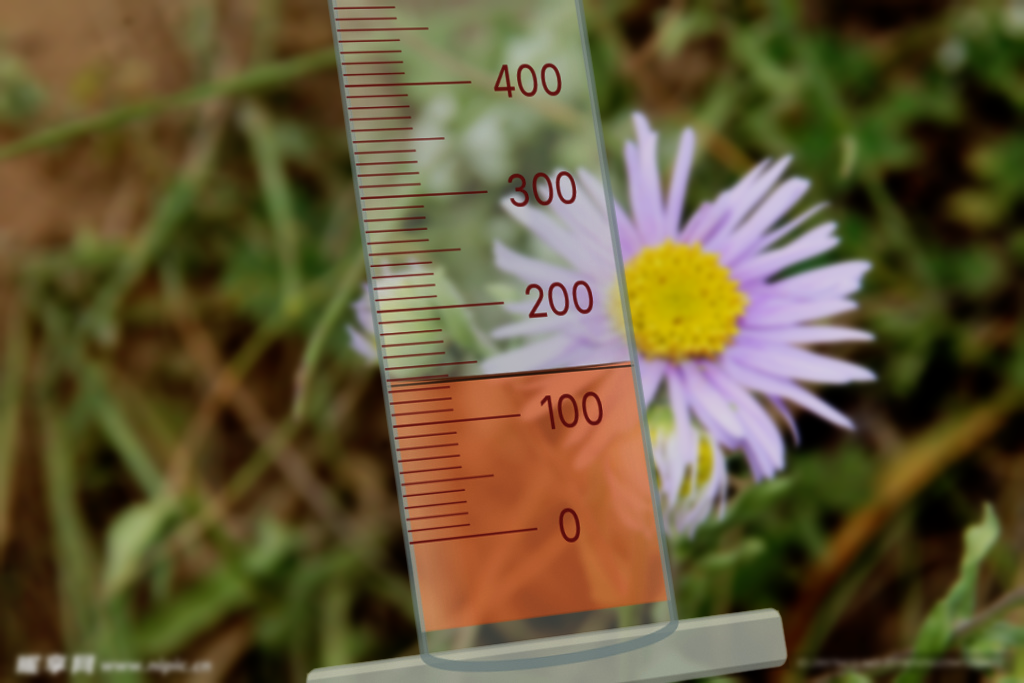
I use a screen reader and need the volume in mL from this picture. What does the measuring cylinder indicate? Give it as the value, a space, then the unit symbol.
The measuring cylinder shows 135 mL
